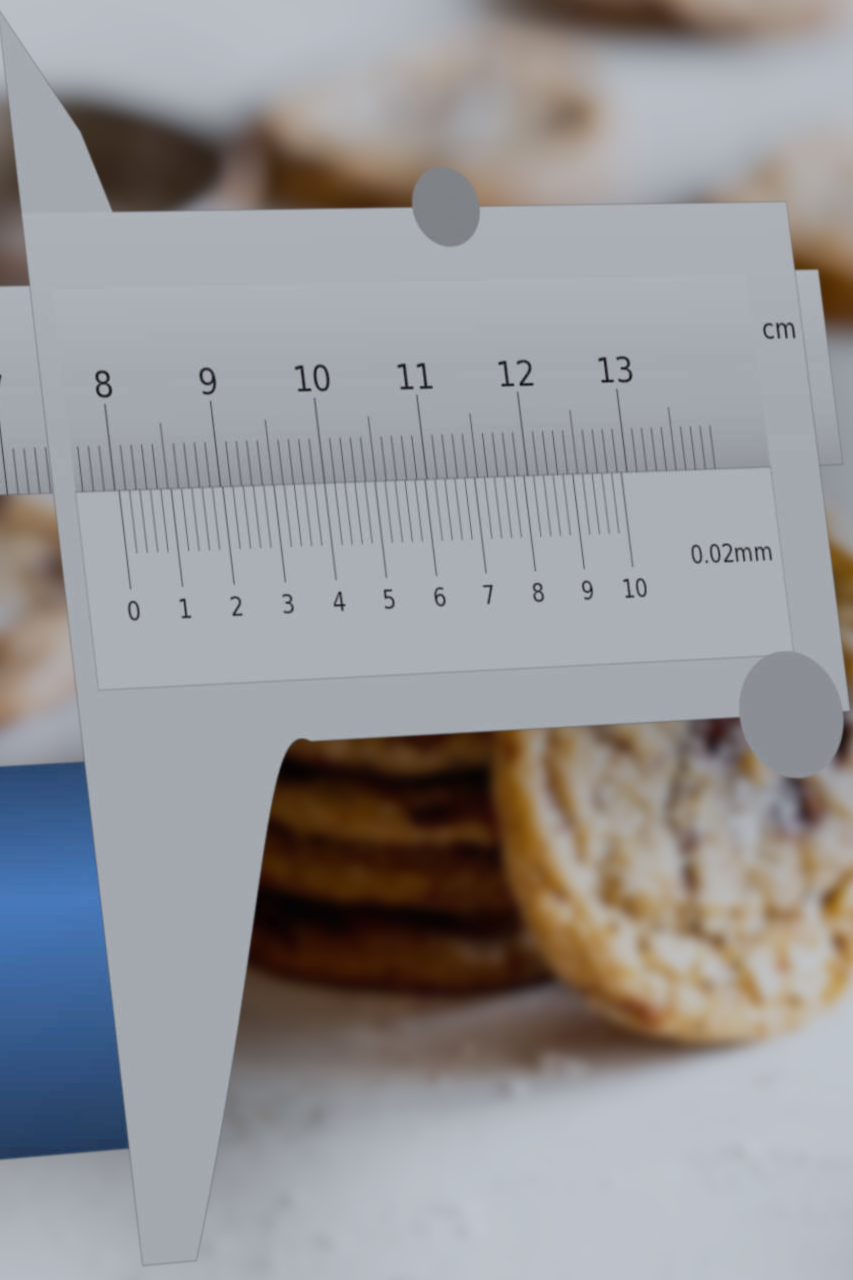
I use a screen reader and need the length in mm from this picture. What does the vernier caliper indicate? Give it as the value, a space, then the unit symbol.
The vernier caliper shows 80.4 mm
